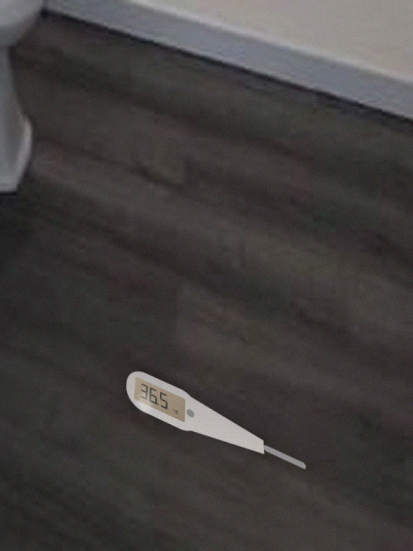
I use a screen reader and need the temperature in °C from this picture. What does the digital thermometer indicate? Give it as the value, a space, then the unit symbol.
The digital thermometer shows 36.5 °C
